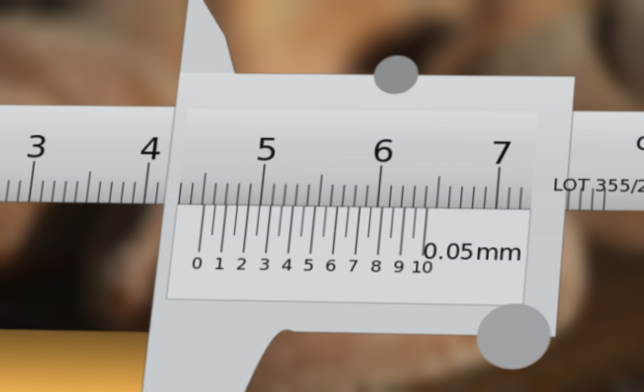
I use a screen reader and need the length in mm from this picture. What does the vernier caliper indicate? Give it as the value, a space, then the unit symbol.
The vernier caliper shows 45.2 mm
